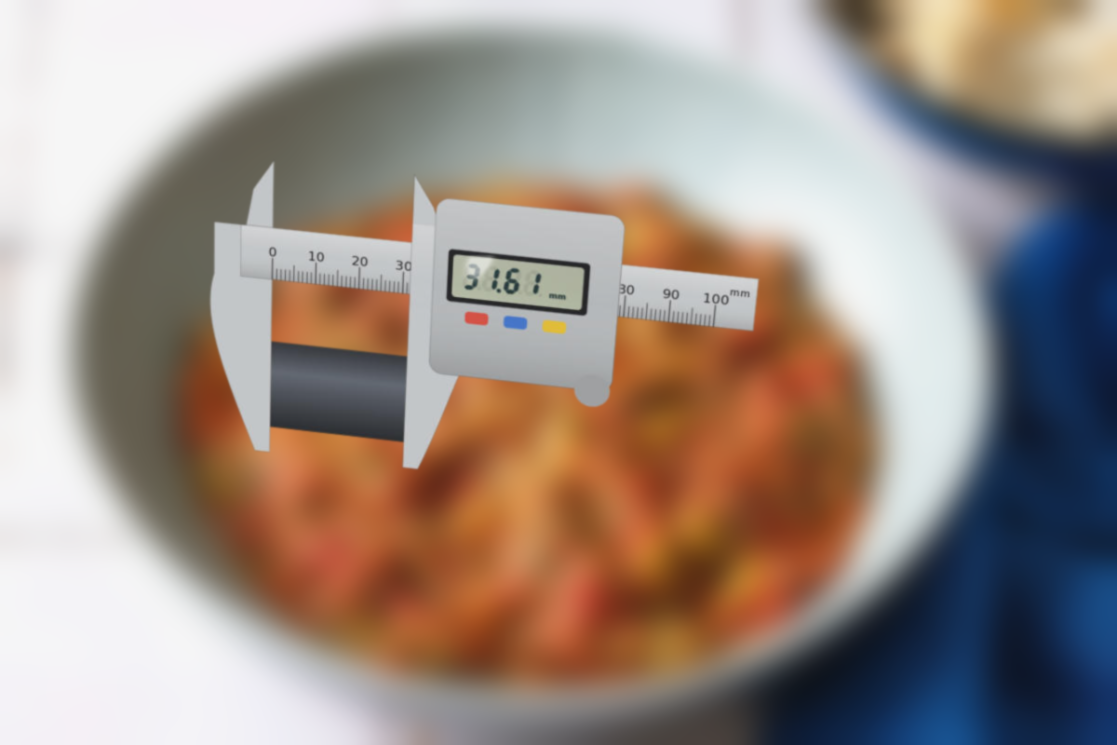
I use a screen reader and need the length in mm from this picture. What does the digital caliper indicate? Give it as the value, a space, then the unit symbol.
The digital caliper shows 31.61 mm
